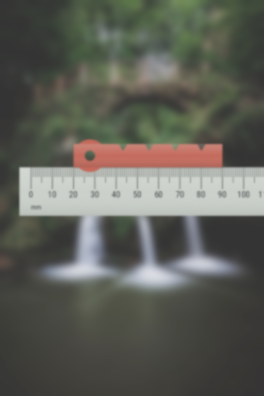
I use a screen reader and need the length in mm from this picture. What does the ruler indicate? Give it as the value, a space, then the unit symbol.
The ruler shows 70 mm
